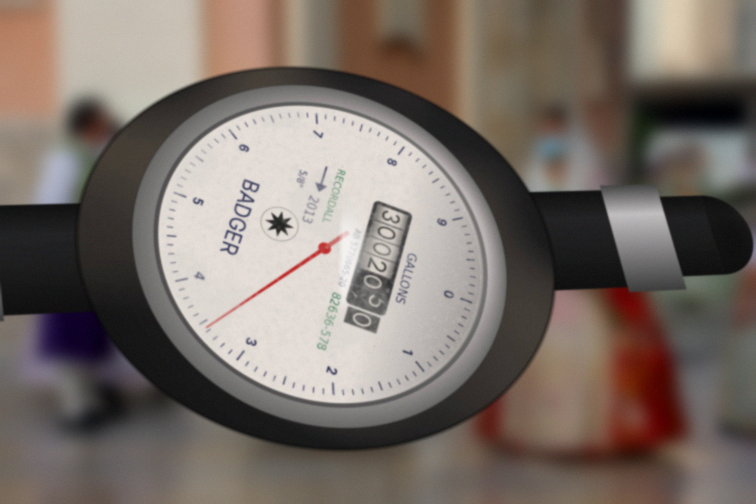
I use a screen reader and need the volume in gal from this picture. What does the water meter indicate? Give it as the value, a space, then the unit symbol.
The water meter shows 3002053.4 gal
